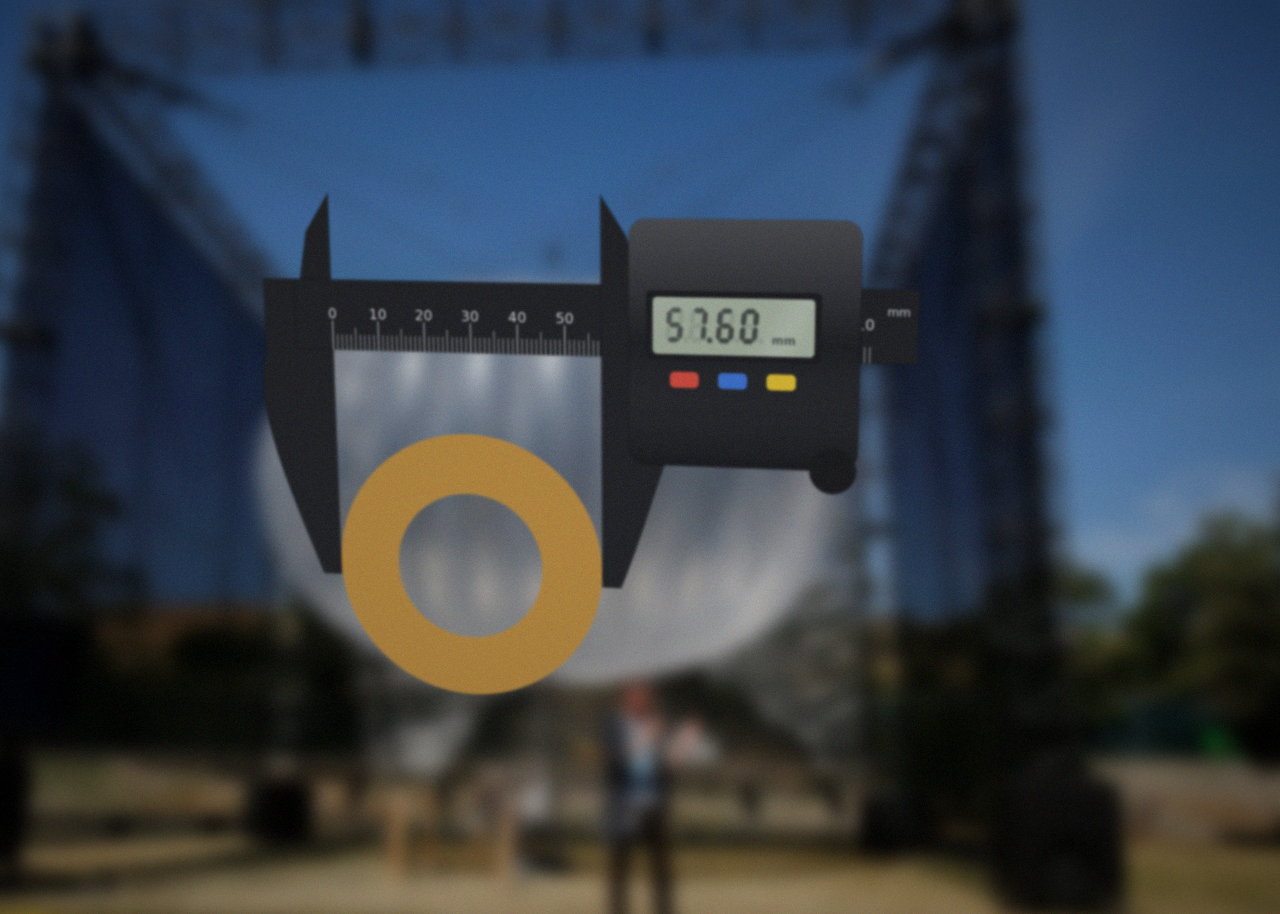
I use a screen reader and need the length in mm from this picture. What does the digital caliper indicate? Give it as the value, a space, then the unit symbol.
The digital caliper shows 57.60 mm
